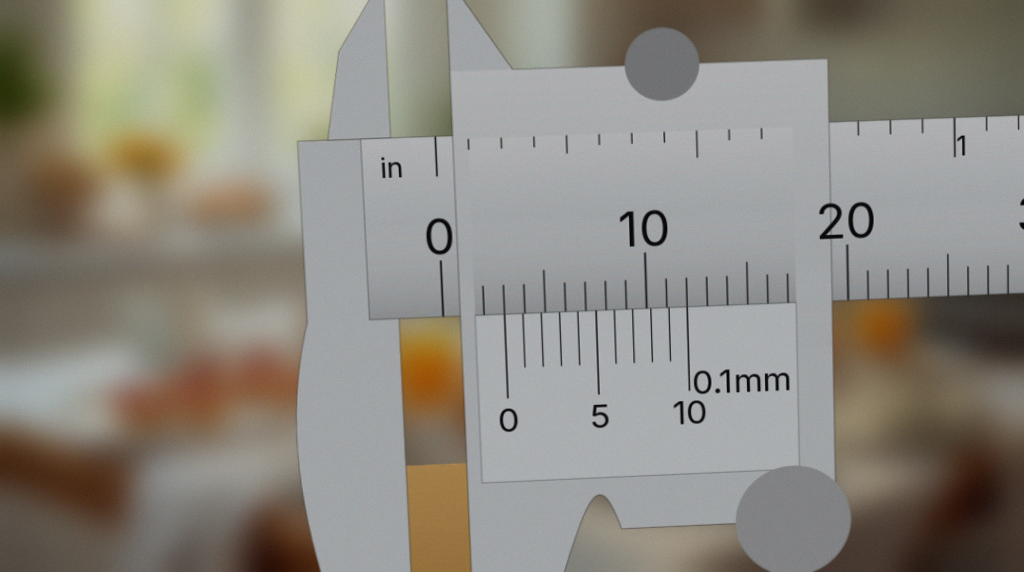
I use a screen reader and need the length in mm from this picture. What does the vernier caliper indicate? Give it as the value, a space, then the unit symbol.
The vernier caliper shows 3.0 mm
